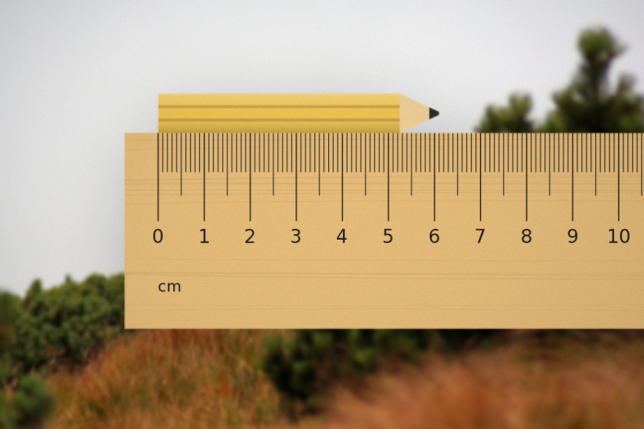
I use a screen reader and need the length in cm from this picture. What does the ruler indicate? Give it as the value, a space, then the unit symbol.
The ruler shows 6.1 cm
